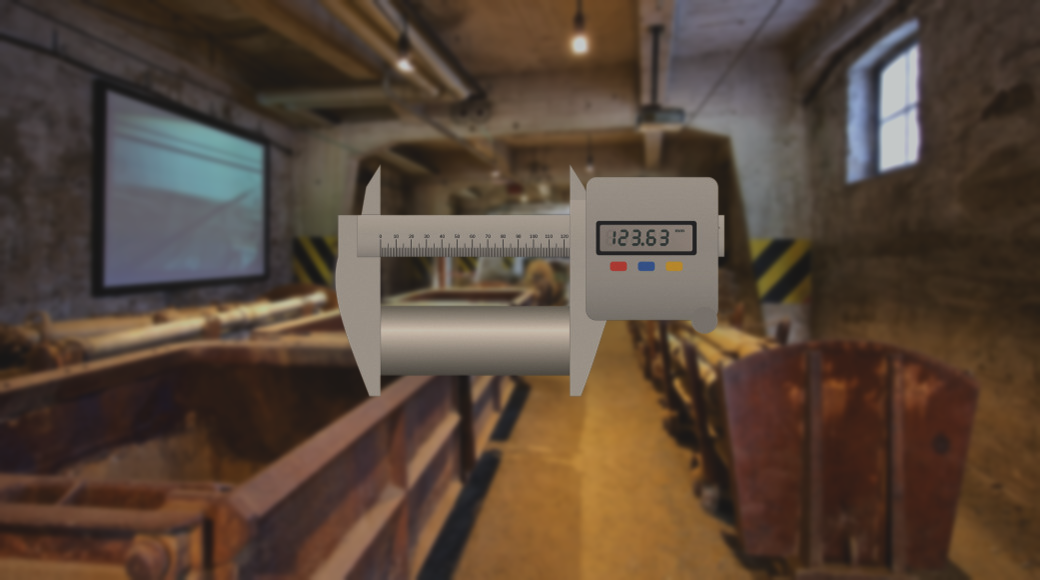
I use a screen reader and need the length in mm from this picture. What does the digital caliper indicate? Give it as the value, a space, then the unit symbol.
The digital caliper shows 123.63 mm
